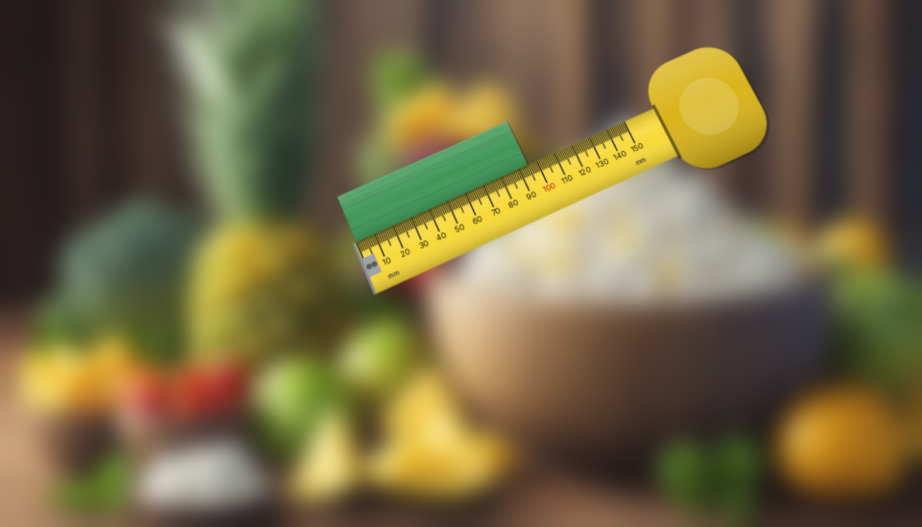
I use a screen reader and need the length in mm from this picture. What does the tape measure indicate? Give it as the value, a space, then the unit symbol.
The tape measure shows 95 mm
